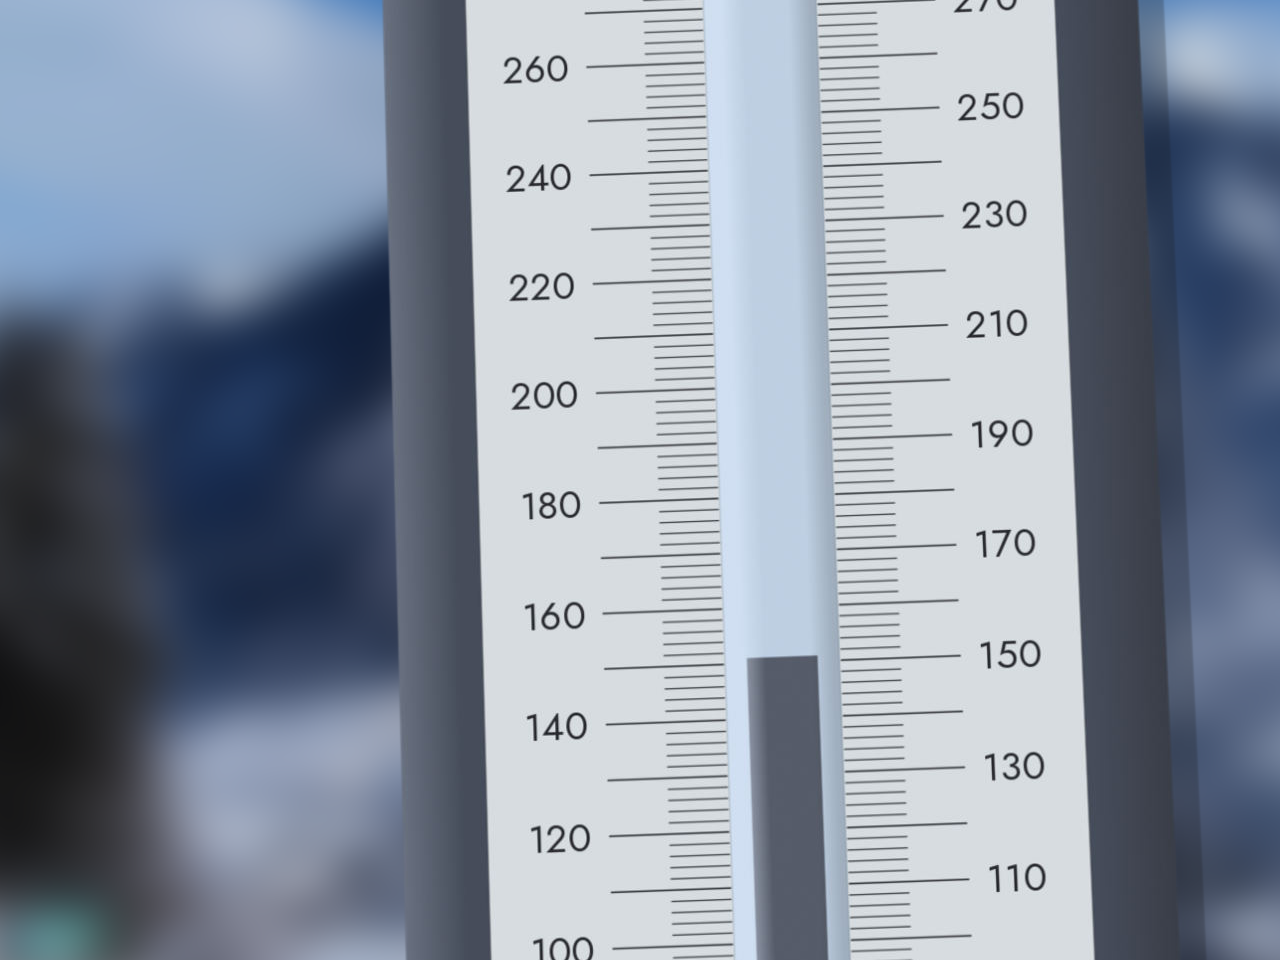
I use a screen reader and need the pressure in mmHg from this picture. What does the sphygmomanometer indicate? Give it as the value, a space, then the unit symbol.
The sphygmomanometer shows 151 mmHg
